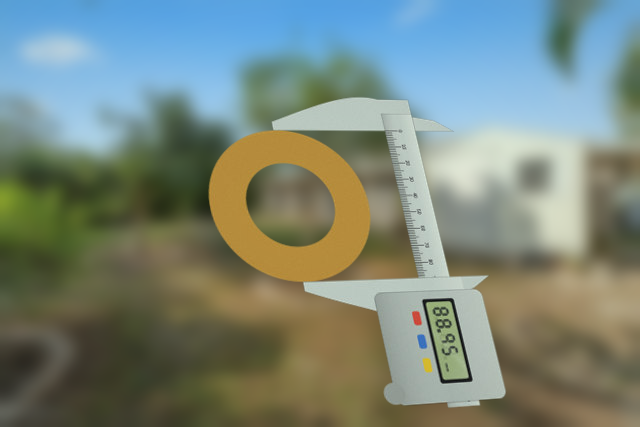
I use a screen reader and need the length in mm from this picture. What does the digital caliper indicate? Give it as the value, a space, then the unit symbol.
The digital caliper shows 88.95 mm
